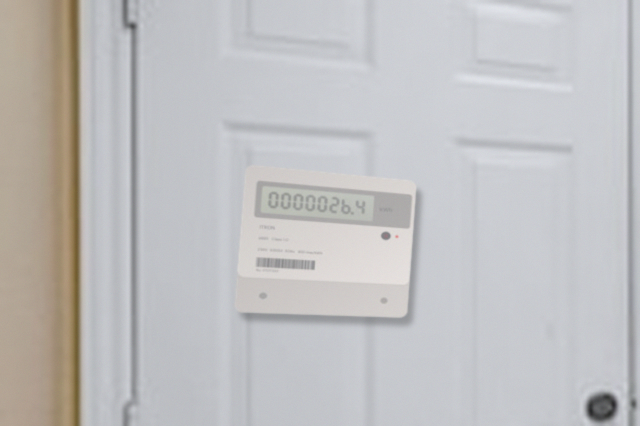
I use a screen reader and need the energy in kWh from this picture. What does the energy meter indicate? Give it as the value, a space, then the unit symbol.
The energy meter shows 26.4 kWh
